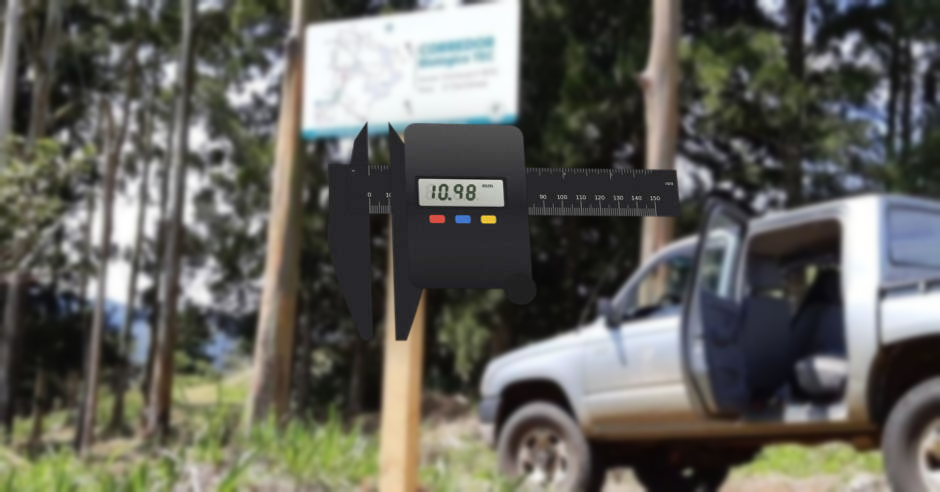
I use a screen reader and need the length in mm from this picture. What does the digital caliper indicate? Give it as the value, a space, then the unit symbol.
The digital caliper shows 10.98 mm
